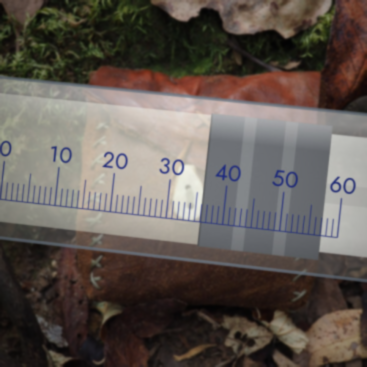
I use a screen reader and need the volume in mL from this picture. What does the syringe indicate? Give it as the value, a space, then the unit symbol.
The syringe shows 36 mL
